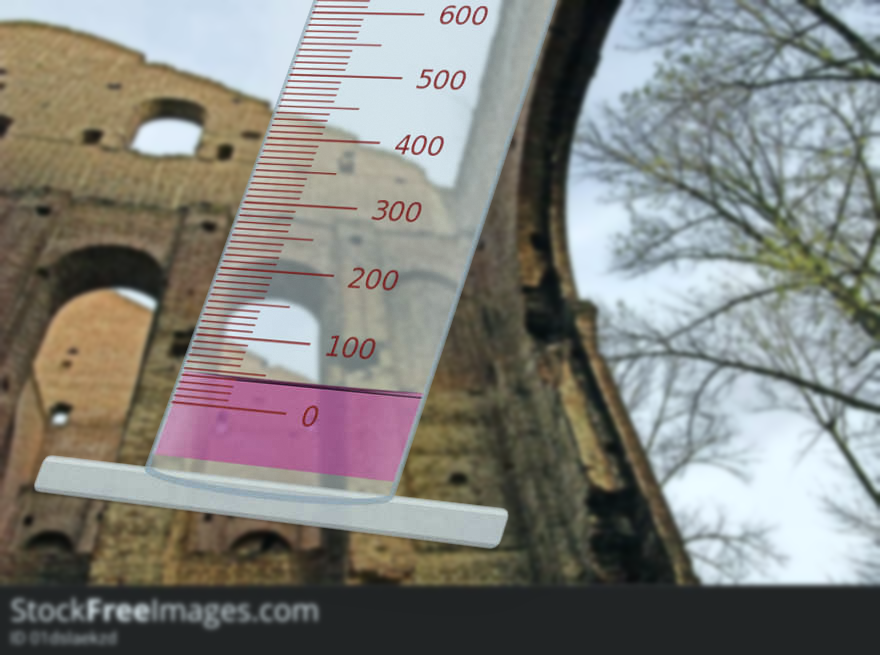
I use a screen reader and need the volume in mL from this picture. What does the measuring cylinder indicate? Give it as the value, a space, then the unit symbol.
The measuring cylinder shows 40 mL
